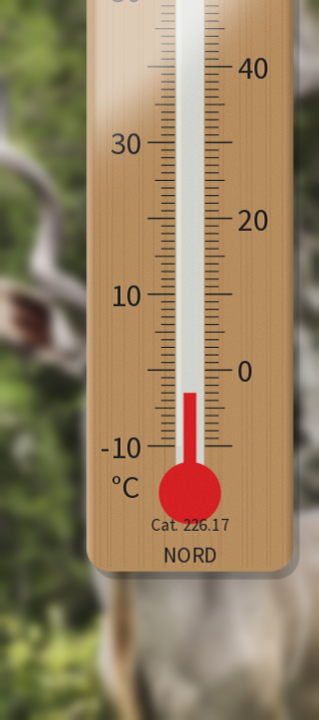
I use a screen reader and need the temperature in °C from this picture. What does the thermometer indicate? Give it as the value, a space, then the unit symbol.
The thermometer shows -3 °C
